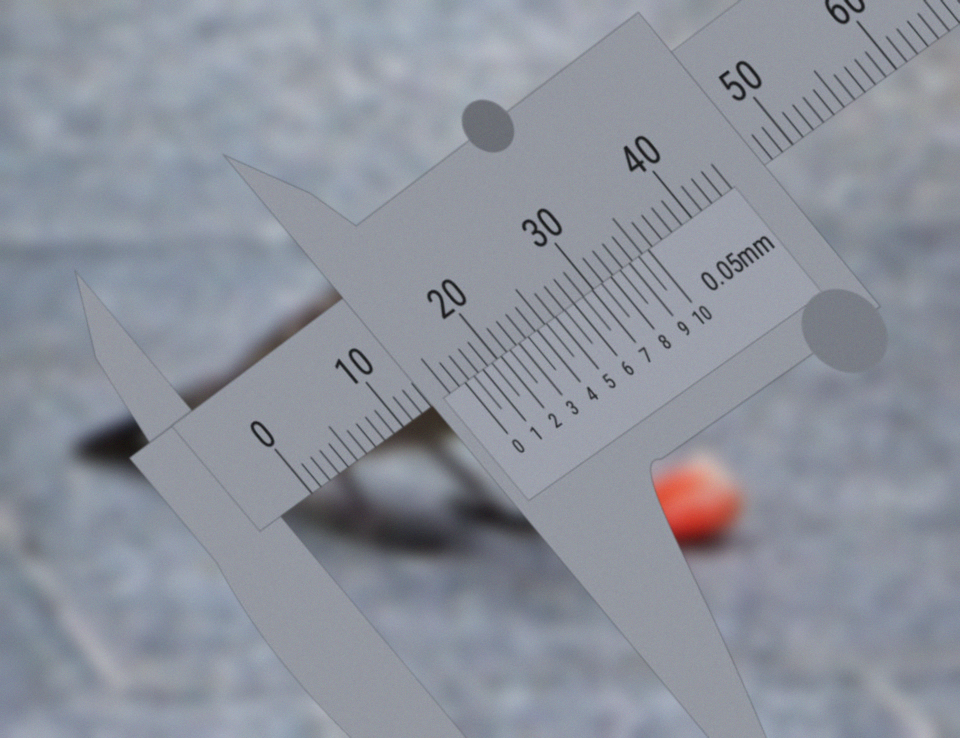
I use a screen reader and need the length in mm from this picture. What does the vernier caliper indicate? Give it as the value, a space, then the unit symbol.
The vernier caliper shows 16.6 mm
